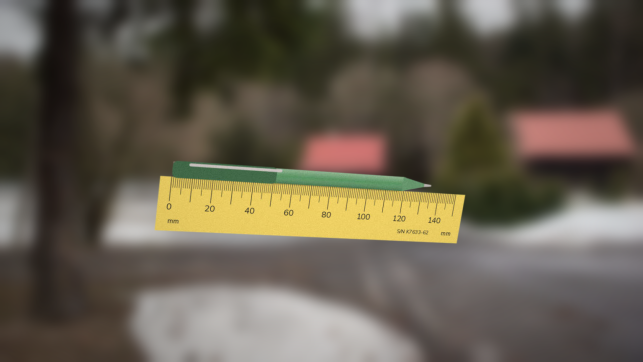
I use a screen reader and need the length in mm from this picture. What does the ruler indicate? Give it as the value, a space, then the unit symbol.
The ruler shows 135 mm
